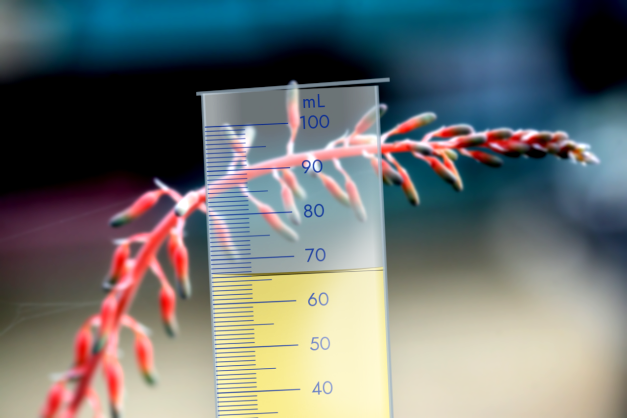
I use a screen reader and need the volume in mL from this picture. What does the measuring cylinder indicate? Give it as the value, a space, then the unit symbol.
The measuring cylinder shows 66 mL
